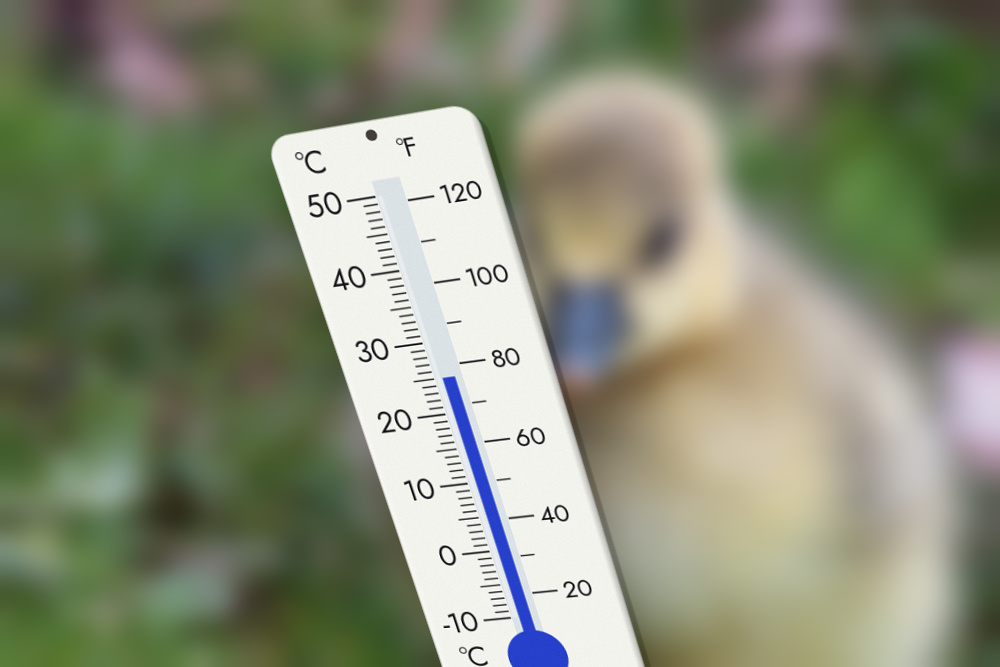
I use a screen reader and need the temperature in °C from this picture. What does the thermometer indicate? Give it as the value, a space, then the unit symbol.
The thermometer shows 25 °C
